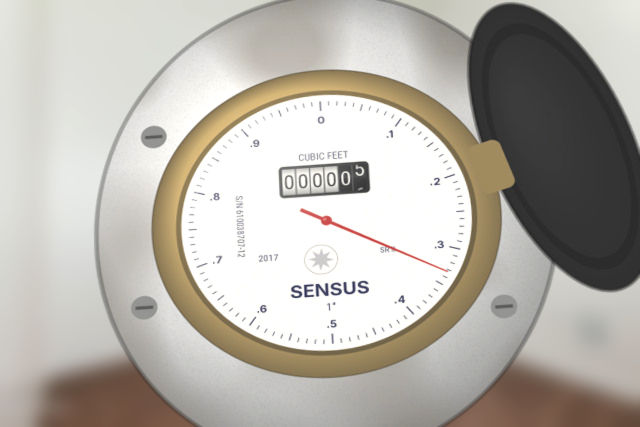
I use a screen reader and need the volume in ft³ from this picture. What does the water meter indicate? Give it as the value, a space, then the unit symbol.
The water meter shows 5.33 ft³
